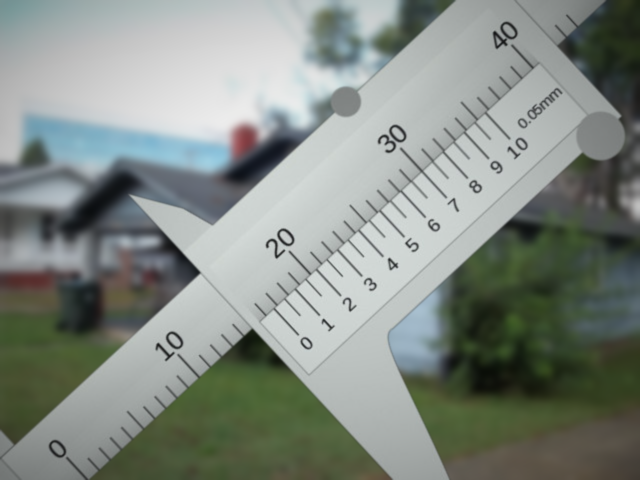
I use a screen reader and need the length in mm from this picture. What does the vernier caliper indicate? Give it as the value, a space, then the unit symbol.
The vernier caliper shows 16.7 mm
